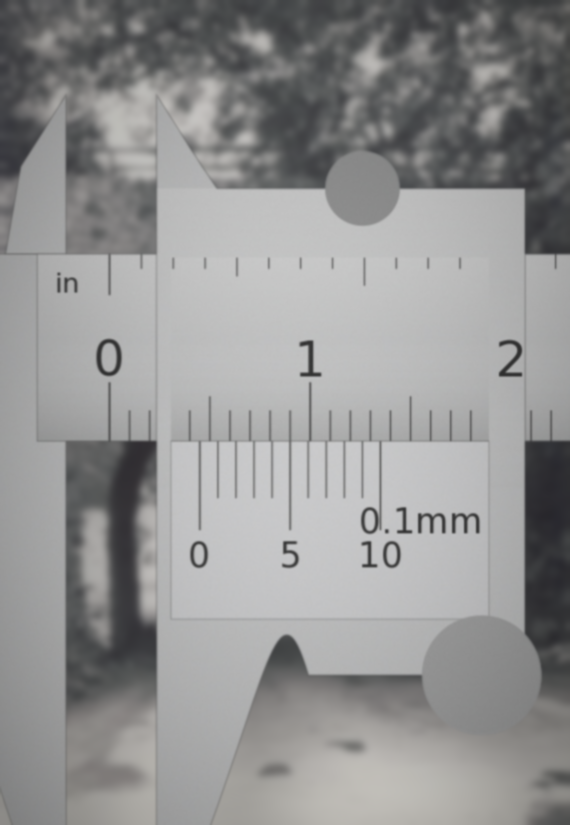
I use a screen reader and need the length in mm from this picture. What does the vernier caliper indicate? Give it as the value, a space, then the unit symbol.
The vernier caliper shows 4.5 mm
